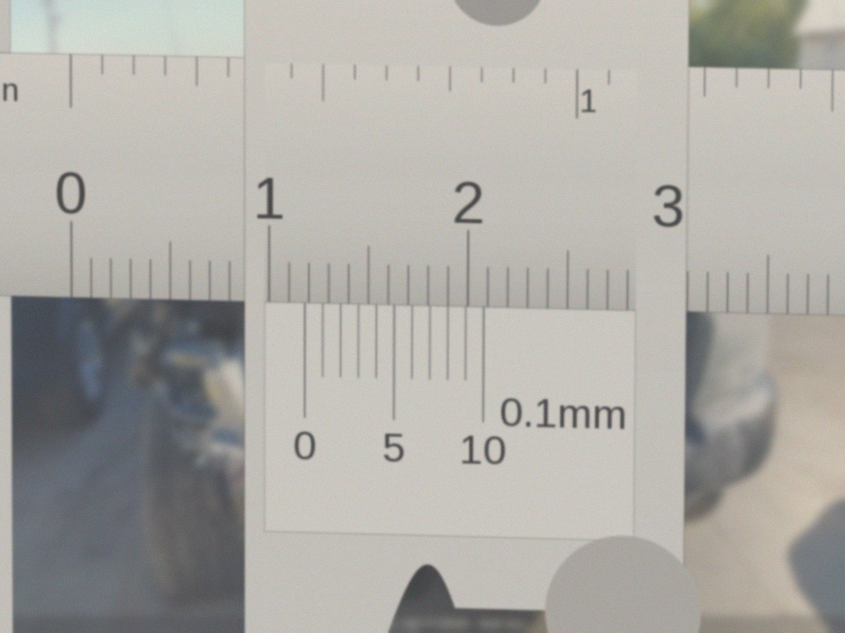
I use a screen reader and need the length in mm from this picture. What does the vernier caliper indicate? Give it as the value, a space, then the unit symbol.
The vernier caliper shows 11.8 mm
